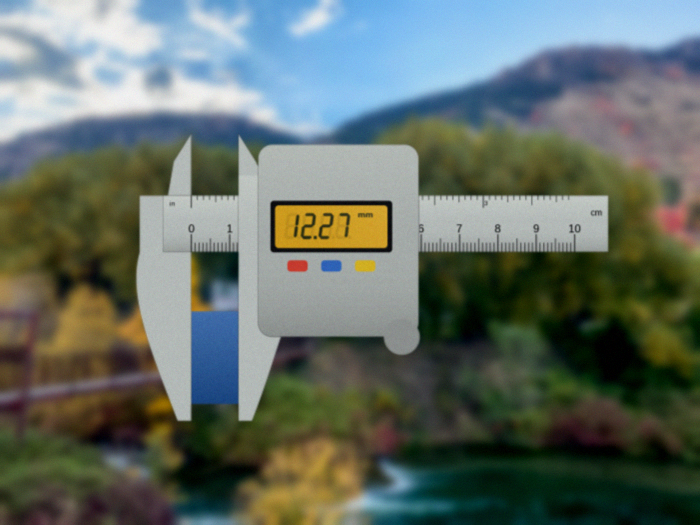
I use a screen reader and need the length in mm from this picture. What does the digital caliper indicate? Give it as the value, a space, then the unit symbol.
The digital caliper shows 12.27 mm
